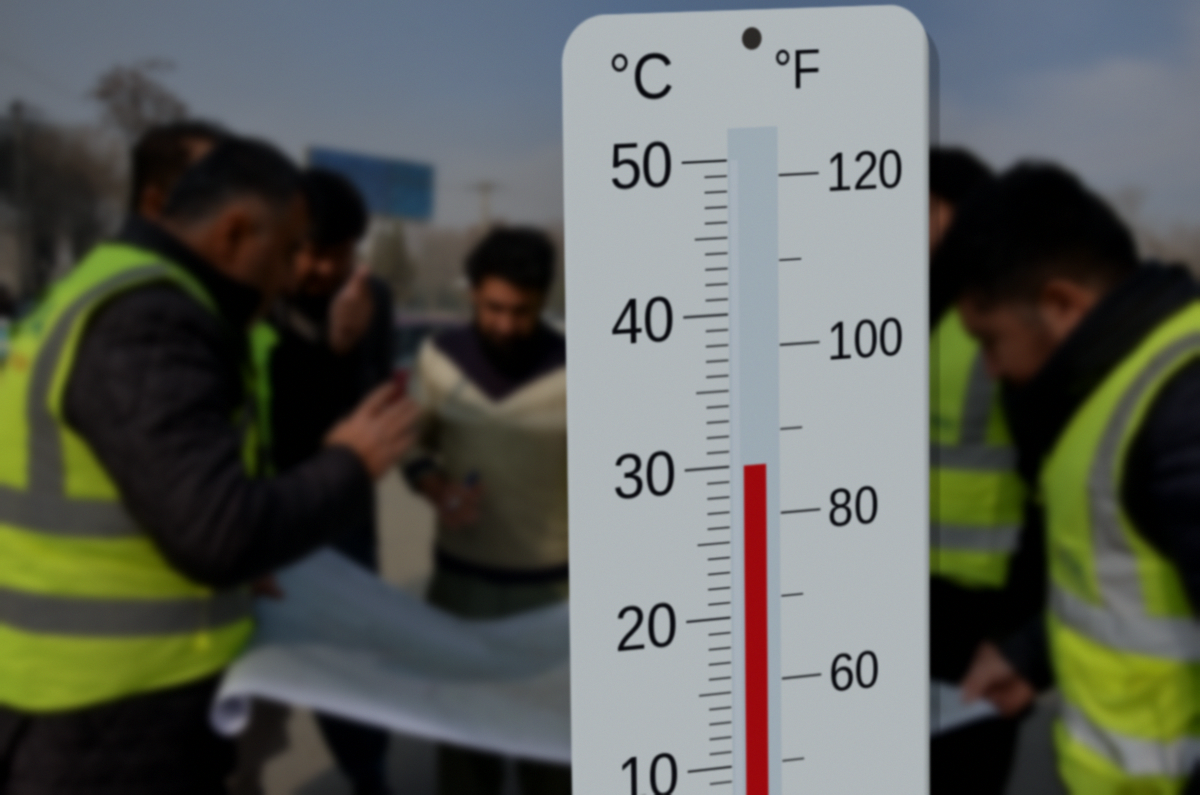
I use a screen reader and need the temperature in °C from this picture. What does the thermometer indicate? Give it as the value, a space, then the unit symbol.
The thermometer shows 30 °C
